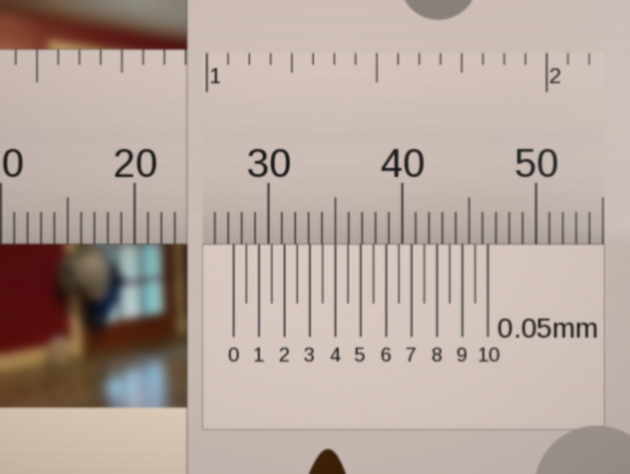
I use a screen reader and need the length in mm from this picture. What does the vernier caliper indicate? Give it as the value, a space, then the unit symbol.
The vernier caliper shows 27.4 mm
